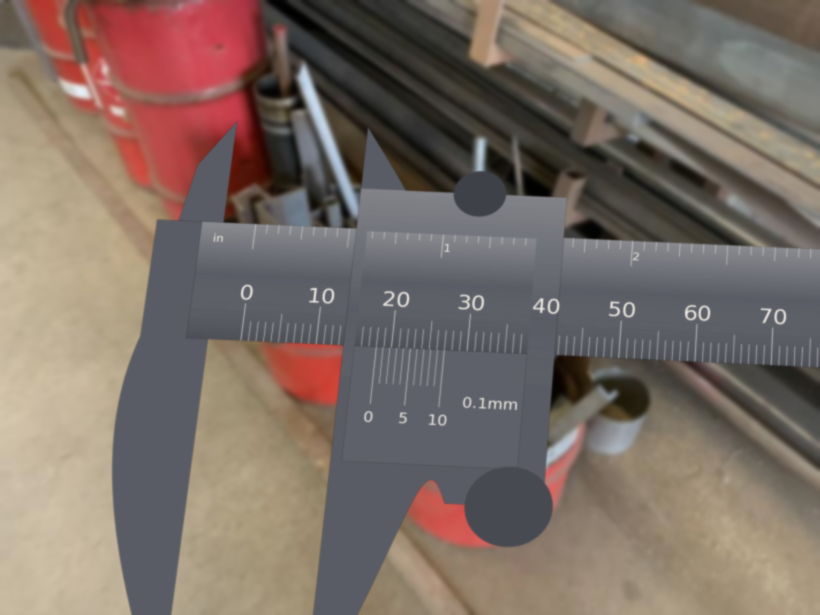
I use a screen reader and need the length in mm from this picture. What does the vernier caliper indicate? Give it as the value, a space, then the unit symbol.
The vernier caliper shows 18.0 mm
